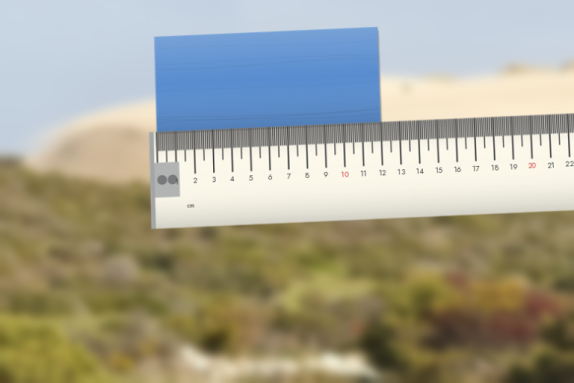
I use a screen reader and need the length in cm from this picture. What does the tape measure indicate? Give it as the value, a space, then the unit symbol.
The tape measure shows 12 cm
